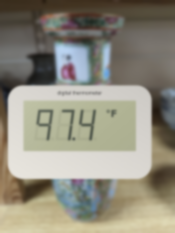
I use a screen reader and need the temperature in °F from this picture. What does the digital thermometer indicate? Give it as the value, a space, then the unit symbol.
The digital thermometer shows 97.4 °F
